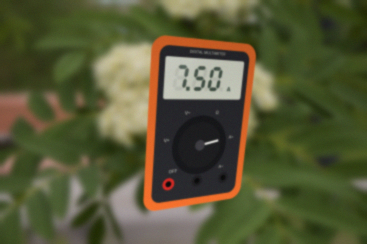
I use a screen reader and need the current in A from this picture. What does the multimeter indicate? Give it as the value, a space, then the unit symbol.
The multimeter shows 7.50 A
